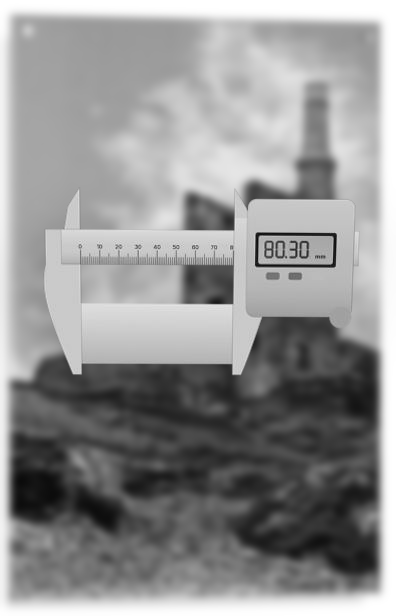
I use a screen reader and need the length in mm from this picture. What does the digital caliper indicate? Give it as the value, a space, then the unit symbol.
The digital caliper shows 80.30 mm
